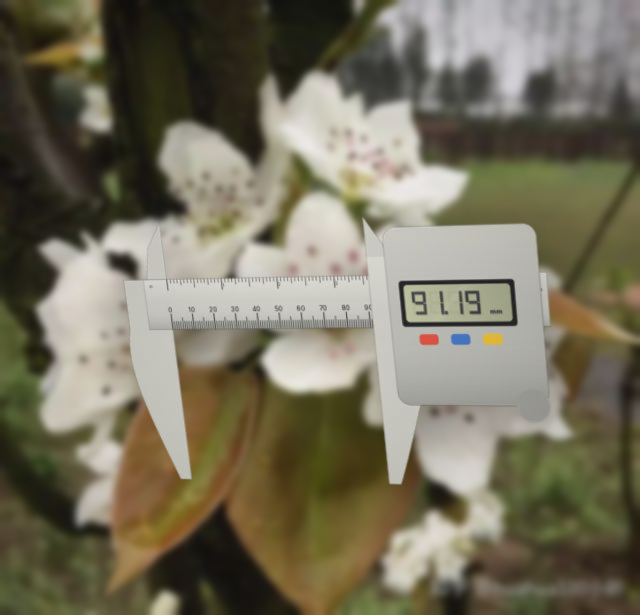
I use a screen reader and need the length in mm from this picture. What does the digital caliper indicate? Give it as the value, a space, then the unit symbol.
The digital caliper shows 91.19 mm
